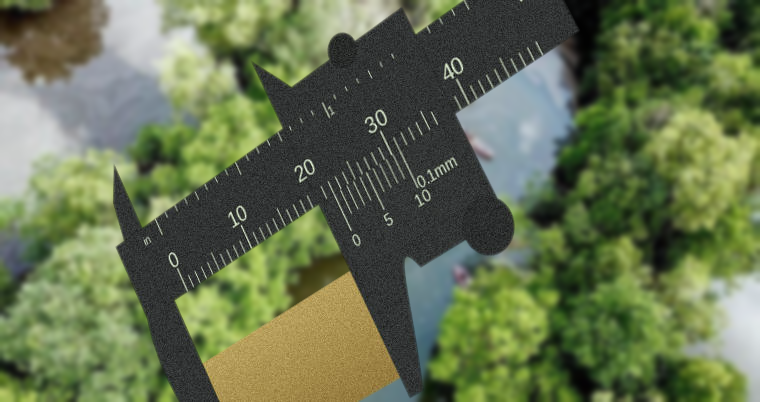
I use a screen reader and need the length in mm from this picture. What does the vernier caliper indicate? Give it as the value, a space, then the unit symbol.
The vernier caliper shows 22.0 mm
